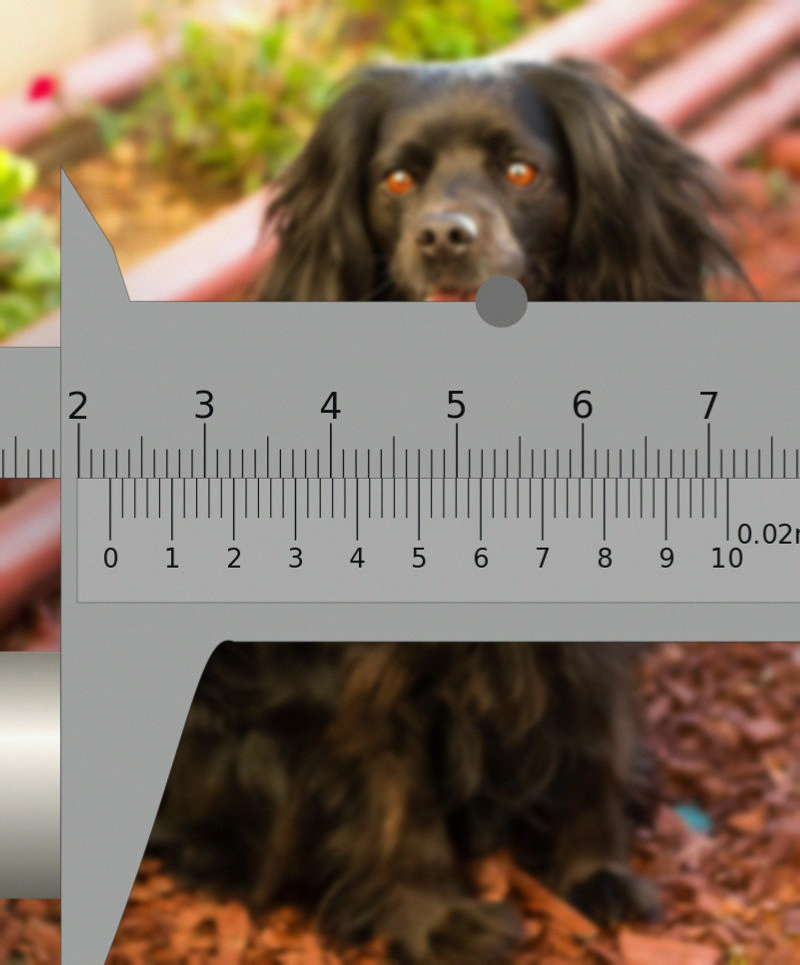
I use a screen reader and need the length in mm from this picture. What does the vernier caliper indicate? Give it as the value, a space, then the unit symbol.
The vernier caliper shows 22.5 mm
